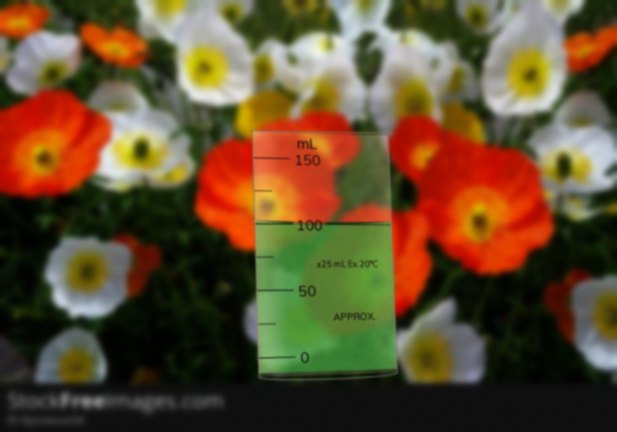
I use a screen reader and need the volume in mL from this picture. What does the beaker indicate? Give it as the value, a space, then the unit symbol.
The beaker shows 100 mL
